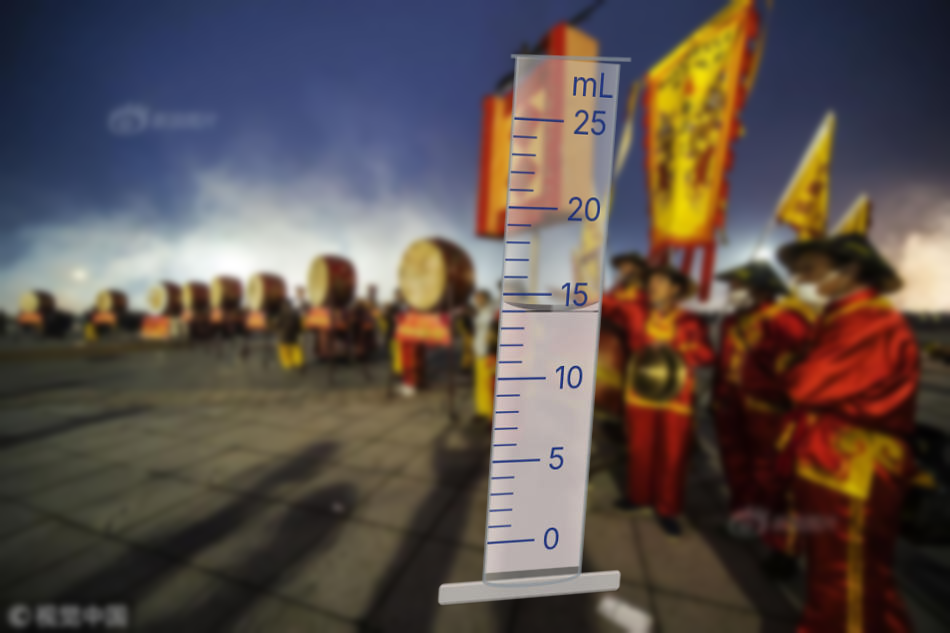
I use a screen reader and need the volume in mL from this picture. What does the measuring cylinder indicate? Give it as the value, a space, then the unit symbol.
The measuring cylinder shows 14 mL
